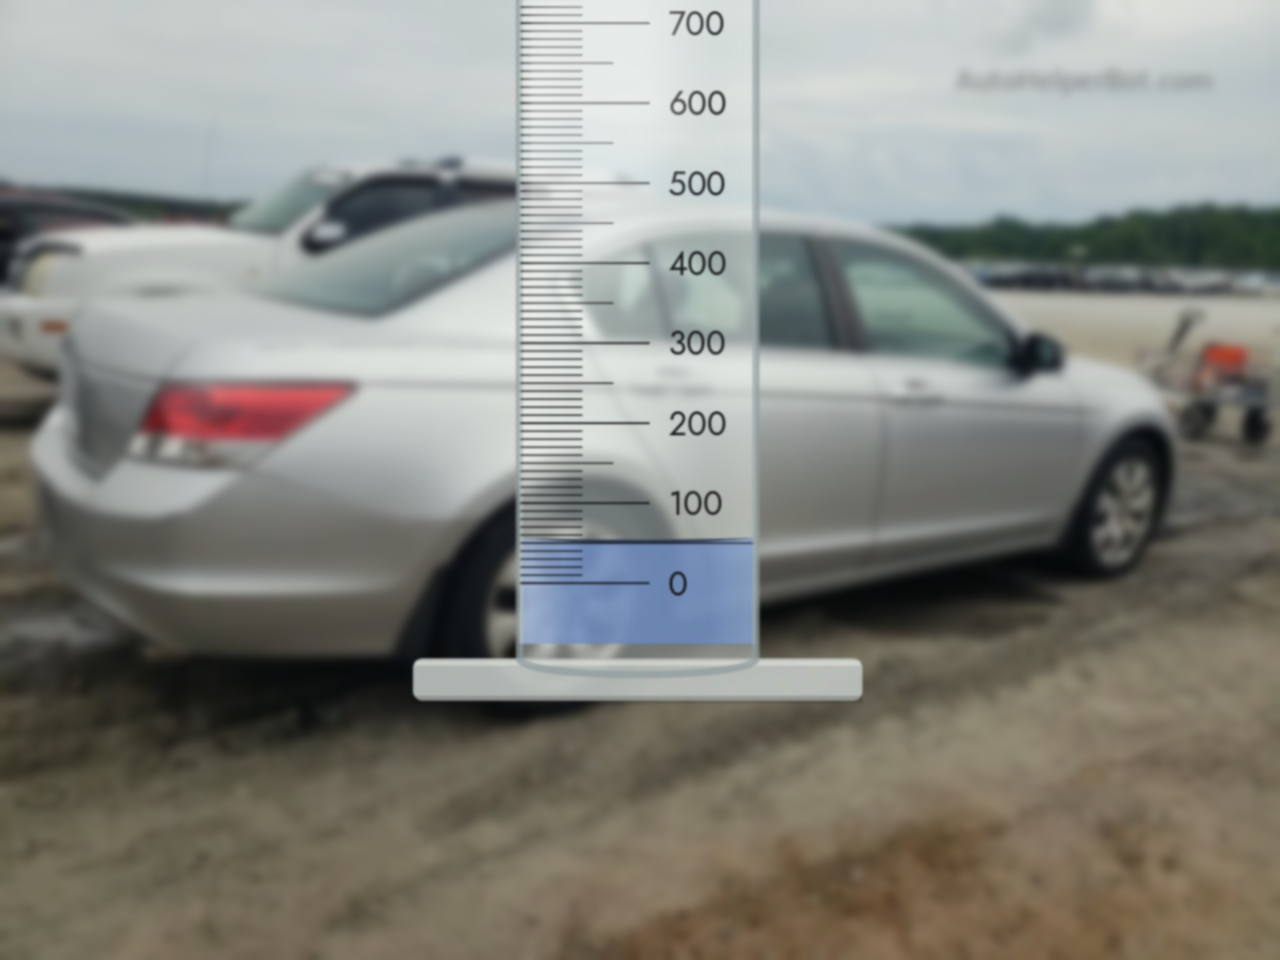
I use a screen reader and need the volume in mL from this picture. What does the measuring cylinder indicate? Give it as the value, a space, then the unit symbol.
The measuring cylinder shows 50 mL
